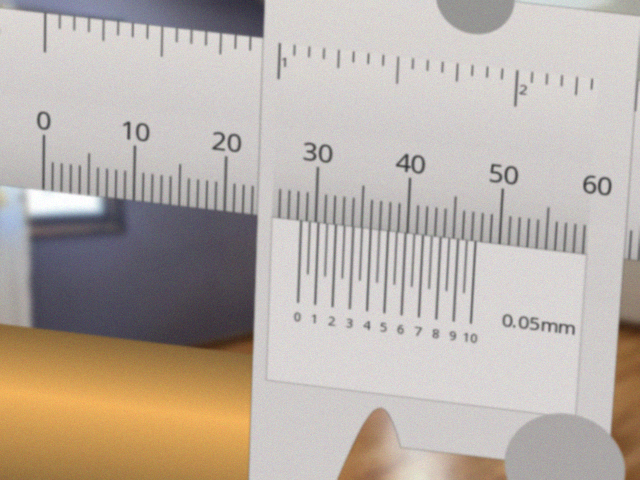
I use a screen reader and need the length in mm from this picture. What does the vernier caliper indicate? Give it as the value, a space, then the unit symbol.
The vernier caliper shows 28.4 mm
